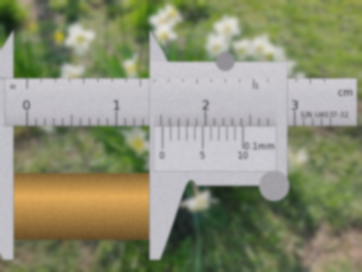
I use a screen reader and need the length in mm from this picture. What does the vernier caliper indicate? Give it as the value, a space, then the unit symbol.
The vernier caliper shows 15.2 mm
